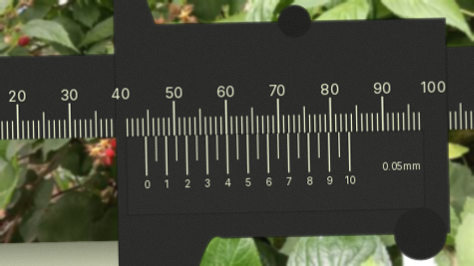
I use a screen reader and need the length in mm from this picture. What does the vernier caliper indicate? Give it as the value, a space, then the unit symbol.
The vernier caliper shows 44.5 mm
